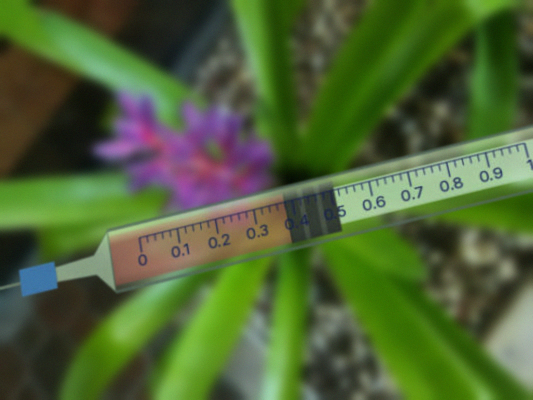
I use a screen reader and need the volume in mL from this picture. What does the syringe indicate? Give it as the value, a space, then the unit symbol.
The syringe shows 0.38 mL
